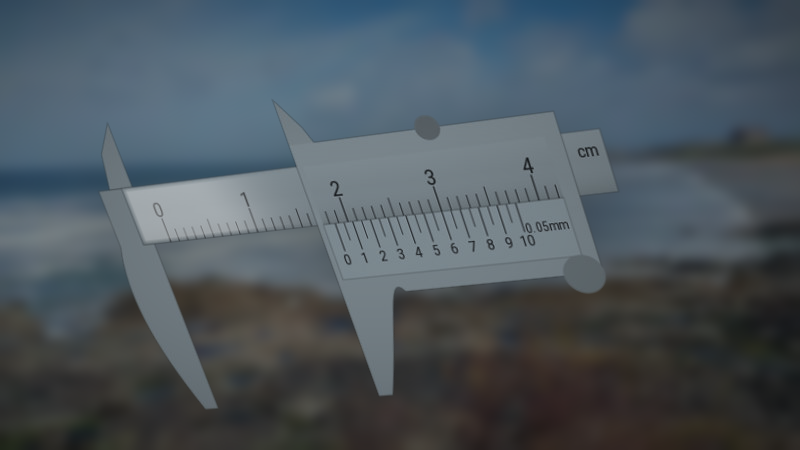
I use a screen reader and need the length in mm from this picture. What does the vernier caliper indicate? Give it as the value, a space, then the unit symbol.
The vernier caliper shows 18.6 mm
